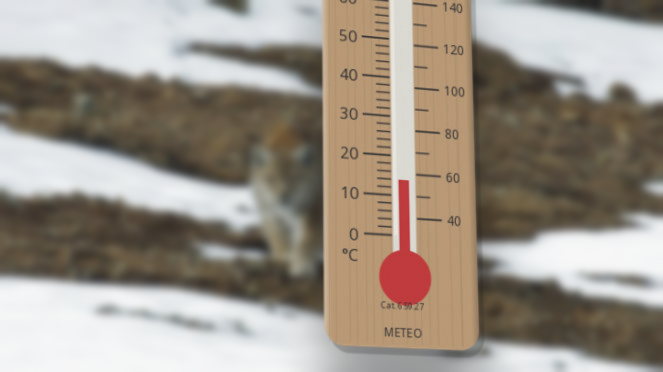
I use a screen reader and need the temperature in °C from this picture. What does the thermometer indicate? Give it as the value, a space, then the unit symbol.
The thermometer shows 14 °C
